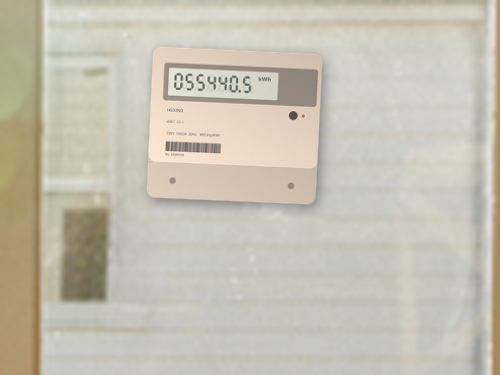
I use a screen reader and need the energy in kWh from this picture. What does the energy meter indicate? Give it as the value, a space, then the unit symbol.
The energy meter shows 55440.5 kWh
